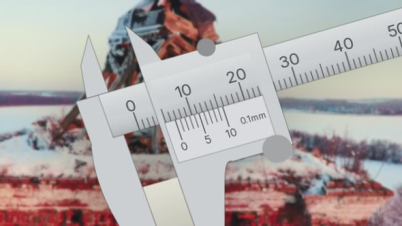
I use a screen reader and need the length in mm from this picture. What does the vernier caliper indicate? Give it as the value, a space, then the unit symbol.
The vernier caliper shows 6.8 mm
